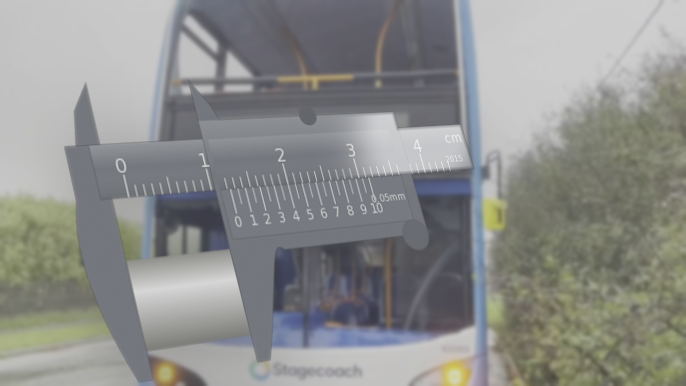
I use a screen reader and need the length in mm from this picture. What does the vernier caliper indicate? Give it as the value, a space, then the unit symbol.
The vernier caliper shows 12.4 mm
